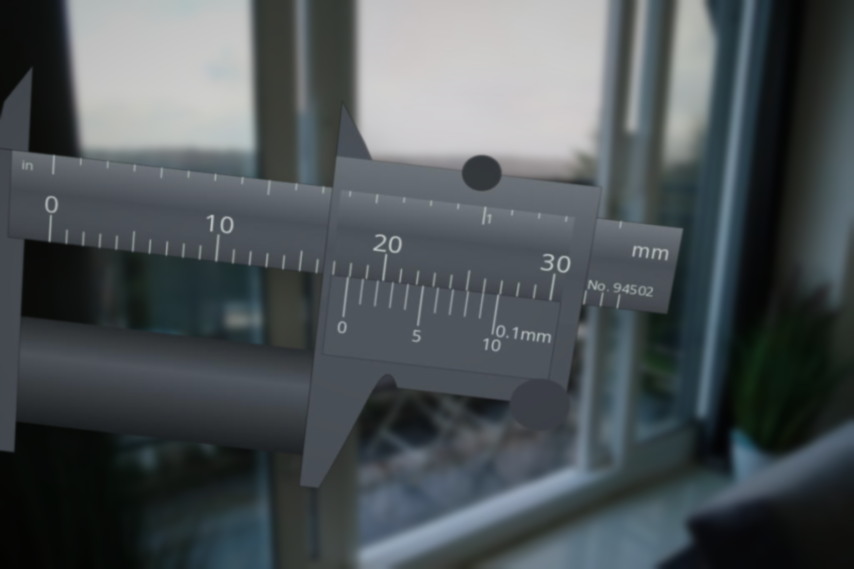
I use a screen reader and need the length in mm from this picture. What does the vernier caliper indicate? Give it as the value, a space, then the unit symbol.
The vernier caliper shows 17.9 mm
